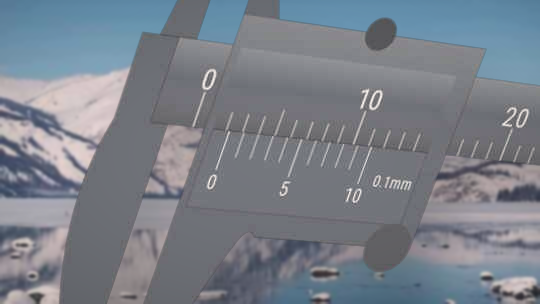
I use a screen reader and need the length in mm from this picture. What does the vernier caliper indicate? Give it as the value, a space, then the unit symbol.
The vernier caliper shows 2.2 mm
